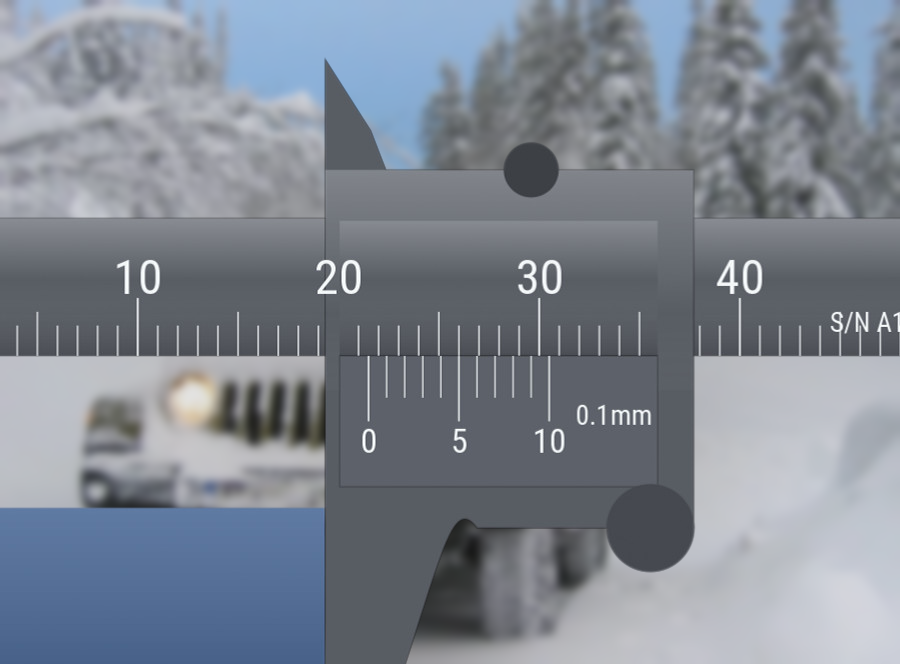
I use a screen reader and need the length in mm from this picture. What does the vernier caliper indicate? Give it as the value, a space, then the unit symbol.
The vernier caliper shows 21.5 mm
